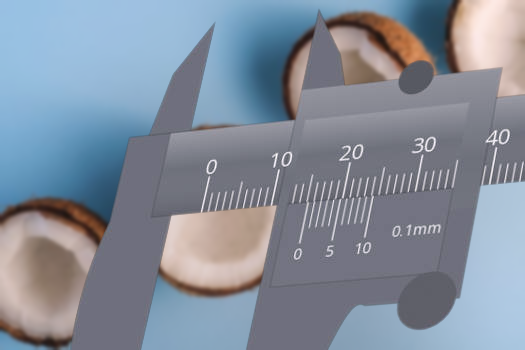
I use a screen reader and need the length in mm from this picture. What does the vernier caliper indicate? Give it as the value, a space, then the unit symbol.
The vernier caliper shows 15.2 mm
